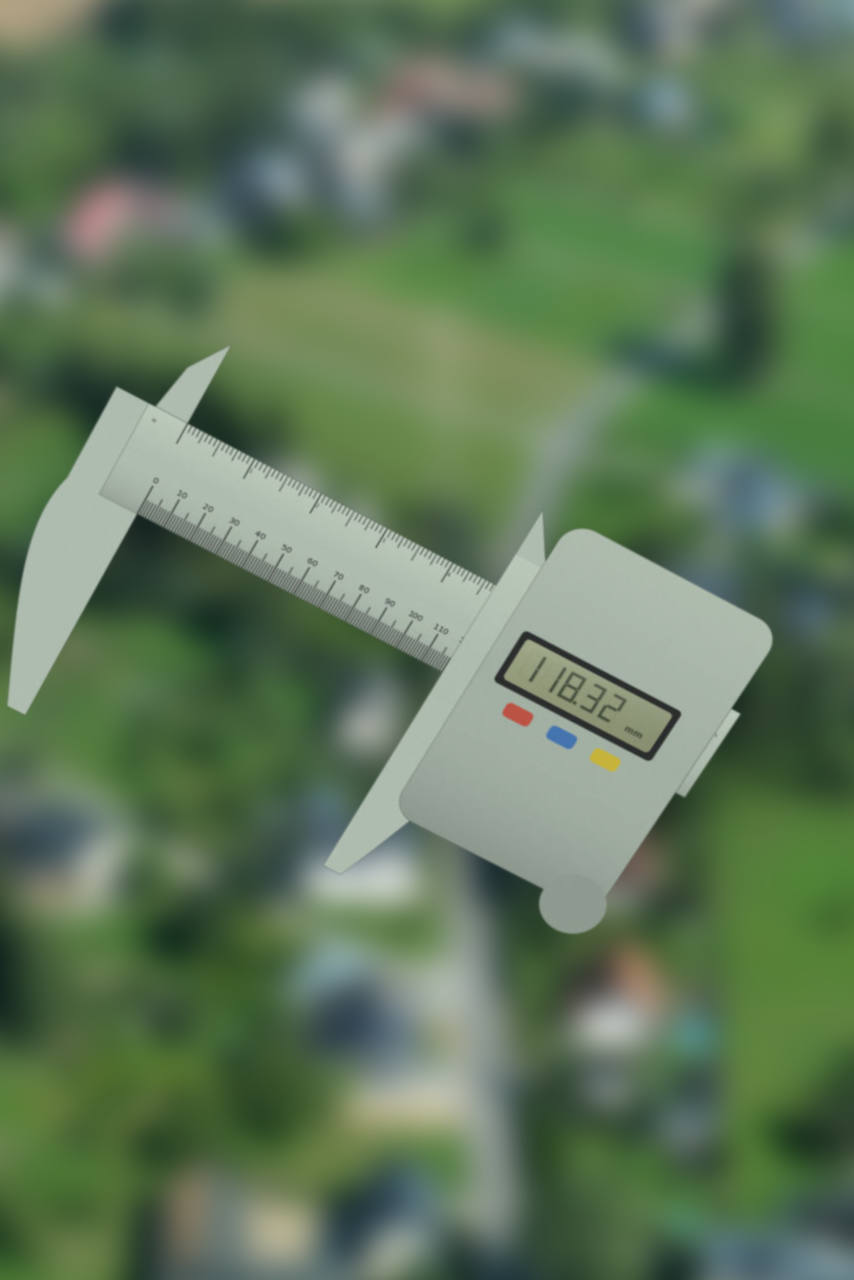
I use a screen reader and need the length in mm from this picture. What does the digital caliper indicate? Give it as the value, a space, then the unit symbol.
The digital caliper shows 118.32 mm
